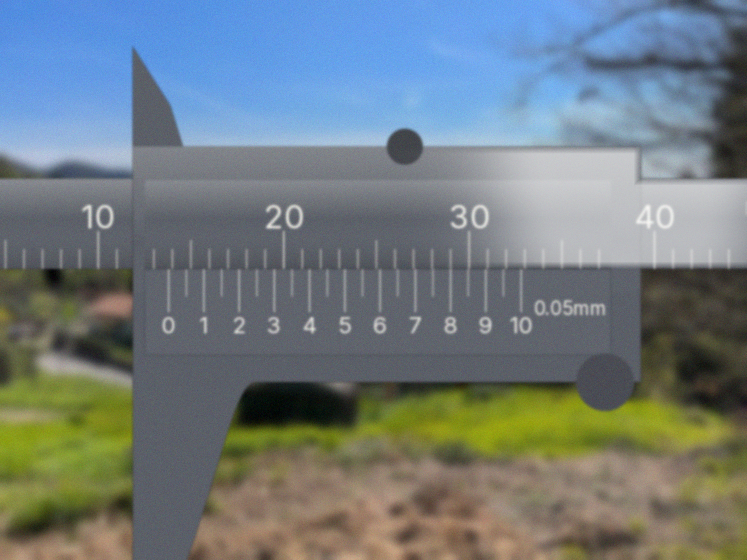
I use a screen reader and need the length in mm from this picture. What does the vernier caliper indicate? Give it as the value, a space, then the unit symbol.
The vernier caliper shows 13.8 mm
